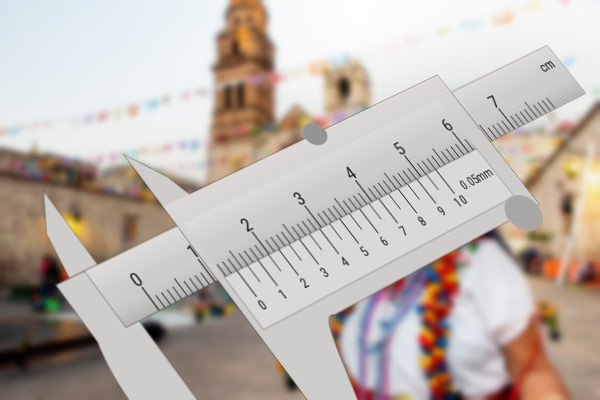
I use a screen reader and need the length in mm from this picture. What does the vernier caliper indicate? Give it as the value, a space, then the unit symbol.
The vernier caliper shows 14.0 mm
